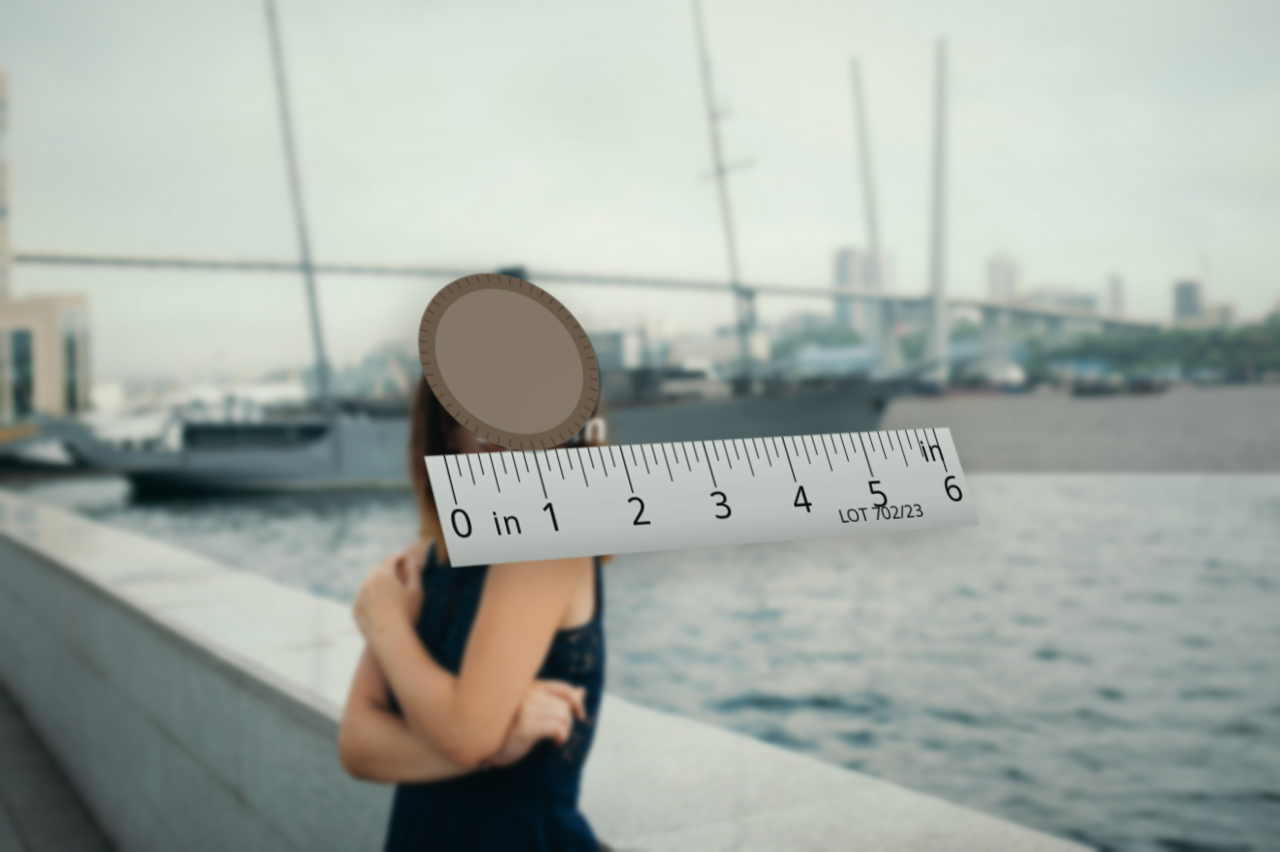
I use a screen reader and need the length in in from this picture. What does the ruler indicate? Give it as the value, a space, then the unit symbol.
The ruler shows 2 in
